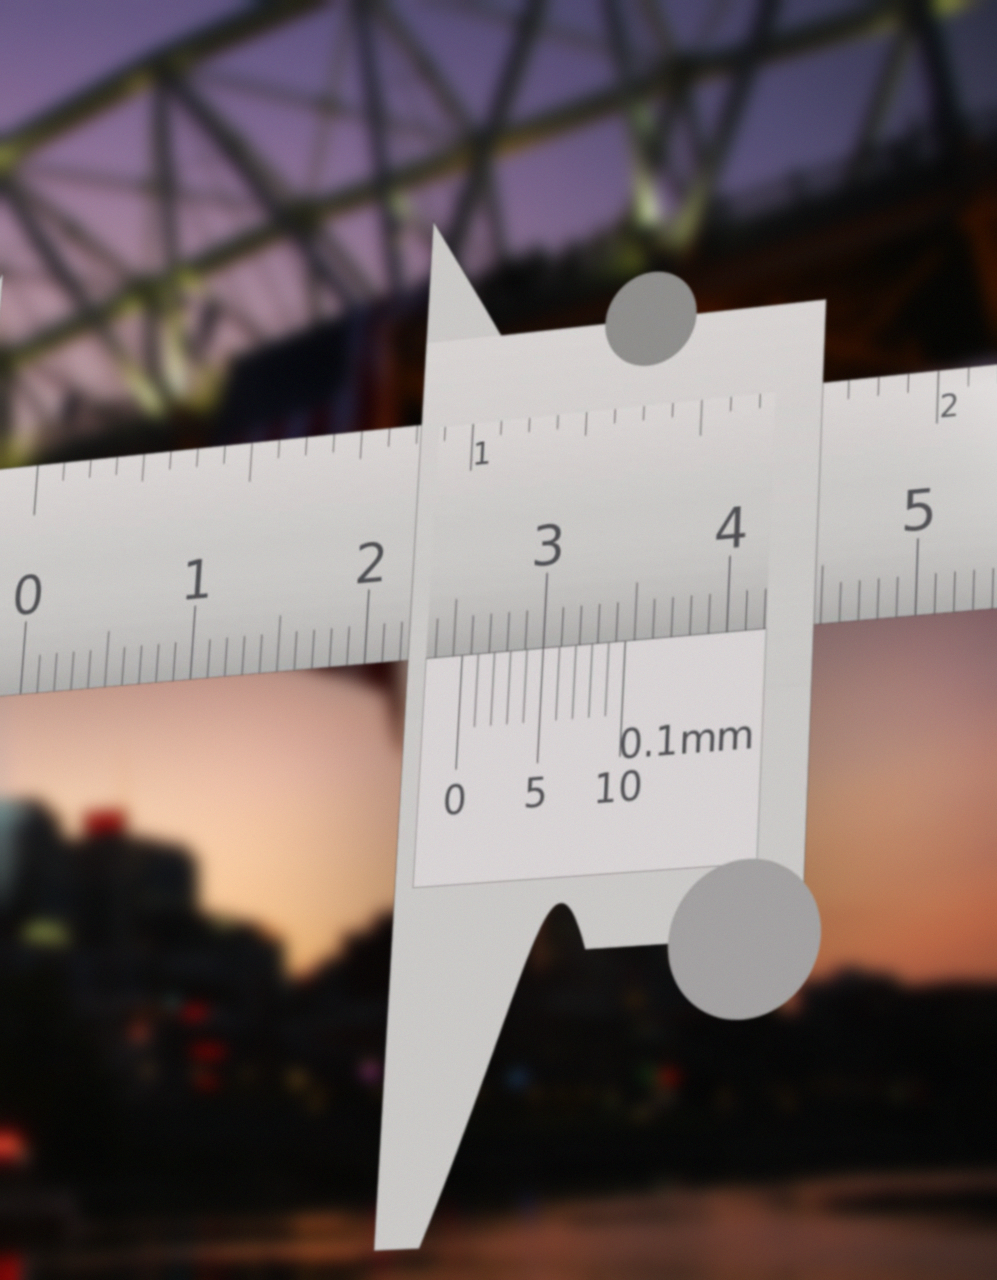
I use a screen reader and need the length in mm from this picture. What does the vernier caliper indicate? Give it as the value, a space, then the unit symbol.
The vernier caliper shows 25.5 mm
